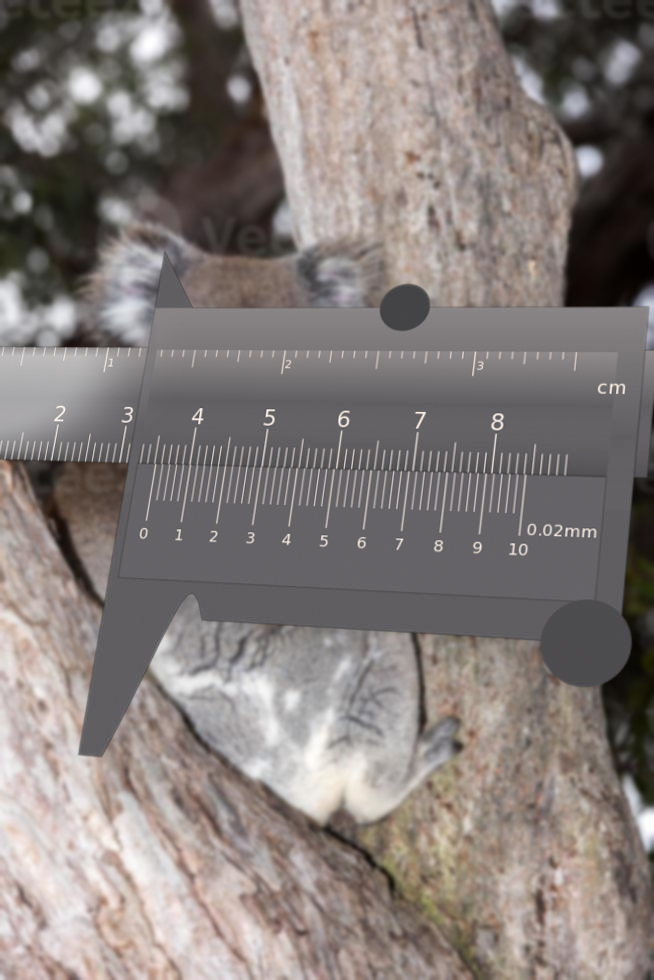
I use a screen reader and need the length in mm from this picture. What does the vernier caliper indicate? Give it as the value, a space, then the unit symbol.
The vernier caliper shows 35.2 mm
